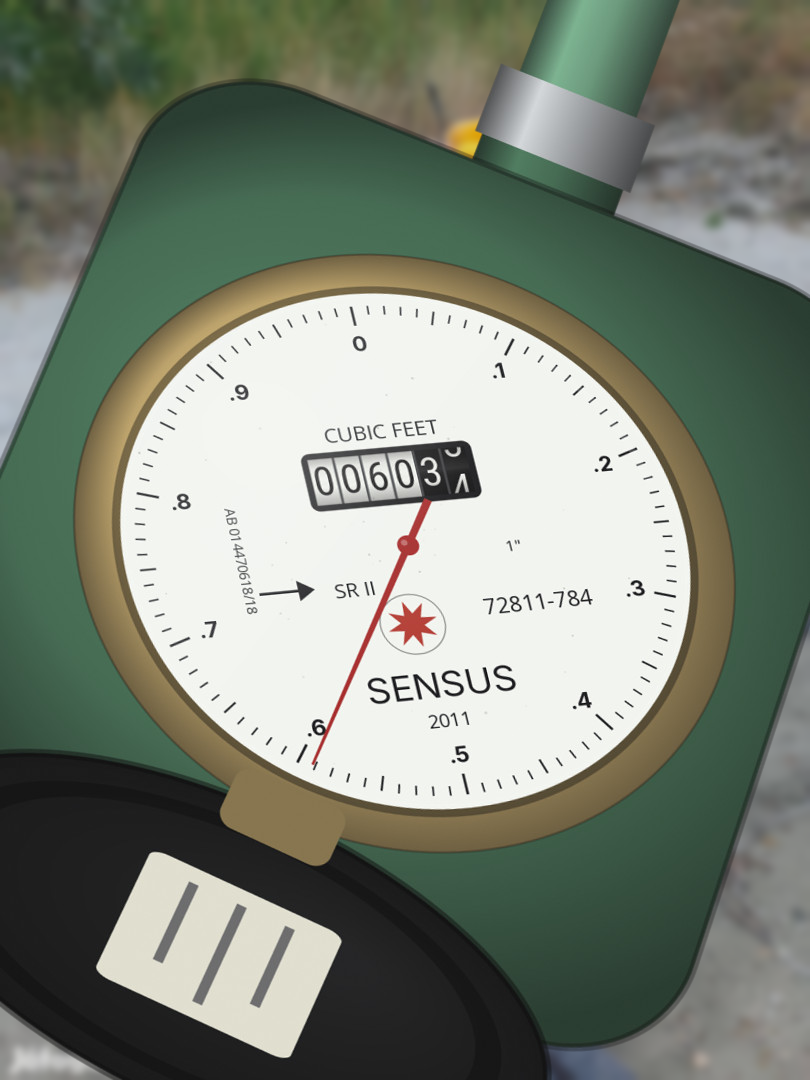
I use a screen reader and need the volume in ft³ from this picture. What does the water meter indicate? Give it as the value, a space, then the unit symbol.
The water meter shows 6033.59 ft³
